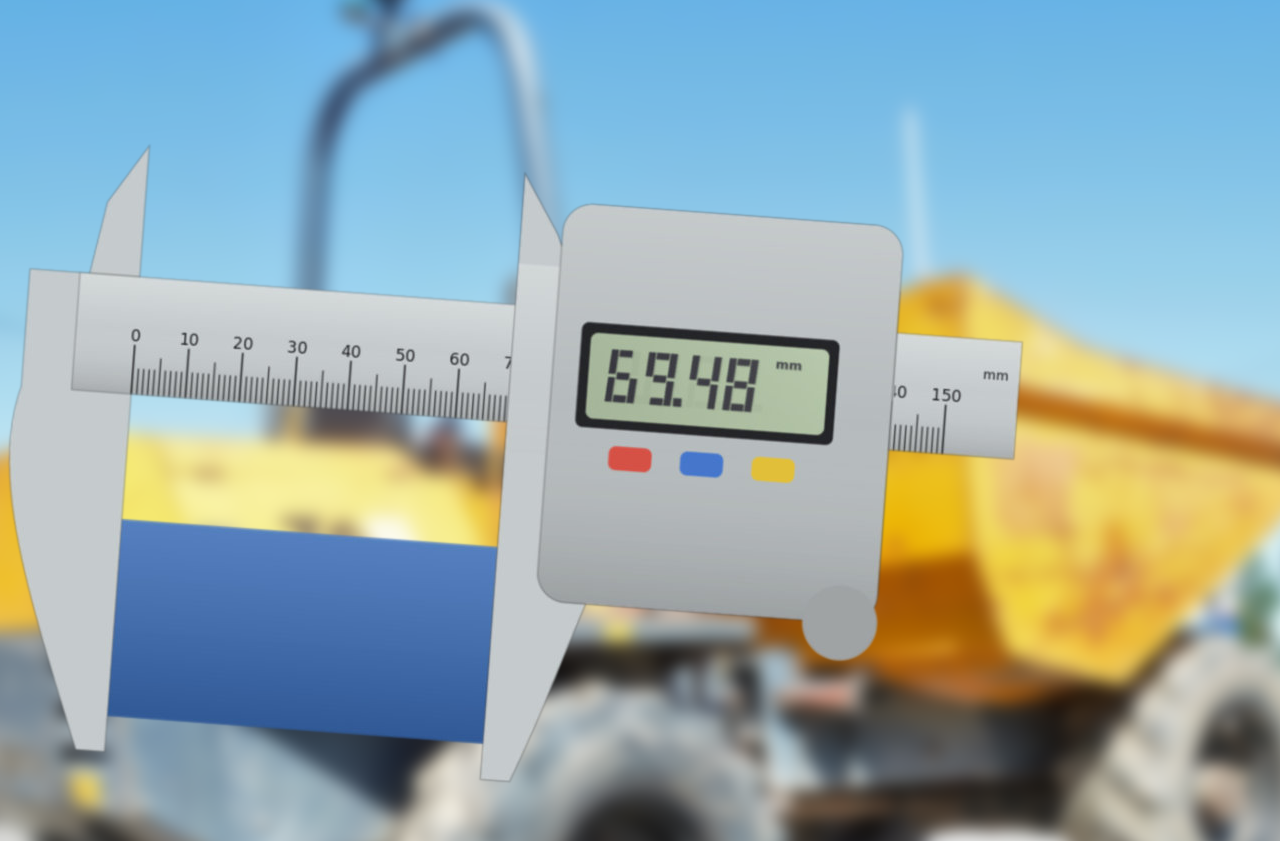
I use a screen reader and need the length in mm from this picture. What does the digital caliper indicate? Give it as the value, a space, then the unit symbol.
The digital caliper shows 69.48 mm
